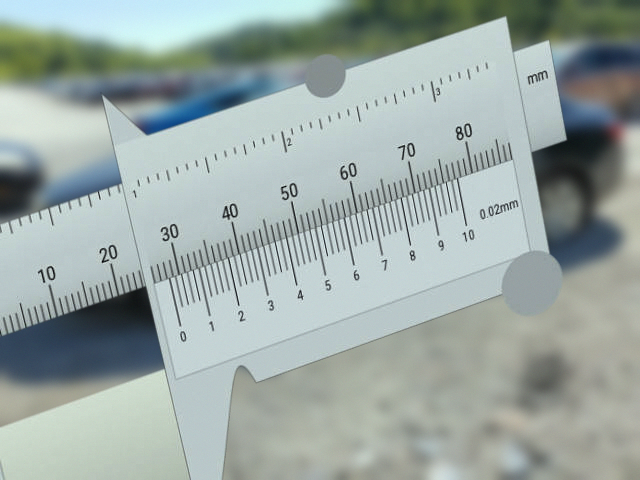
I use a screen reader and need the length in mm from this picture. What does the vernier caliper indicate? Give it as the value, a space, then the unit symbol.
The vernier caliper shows 28.4 mm
